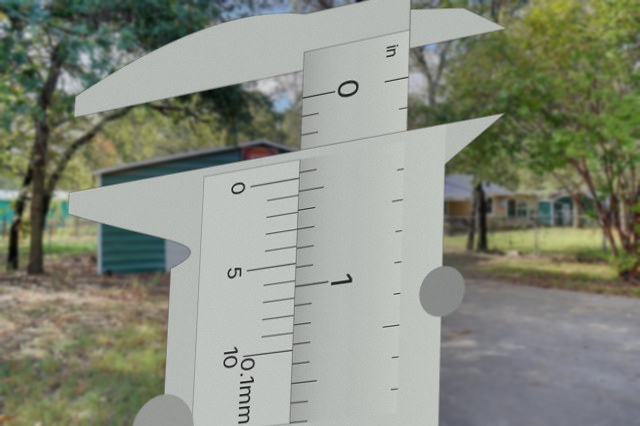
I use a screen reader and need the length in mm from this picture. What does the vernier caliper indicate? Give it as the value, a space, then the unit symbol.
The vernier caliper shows 4.3 mm
